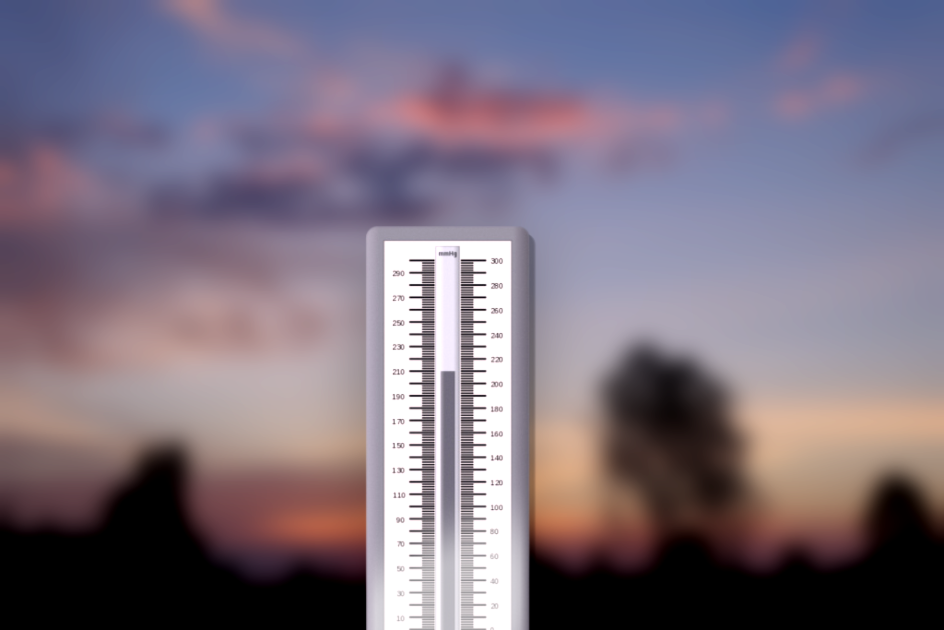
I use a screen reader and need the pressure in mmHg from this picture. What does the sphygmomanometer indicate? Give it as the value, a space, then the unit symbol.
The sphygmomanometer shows 210 mmHg
